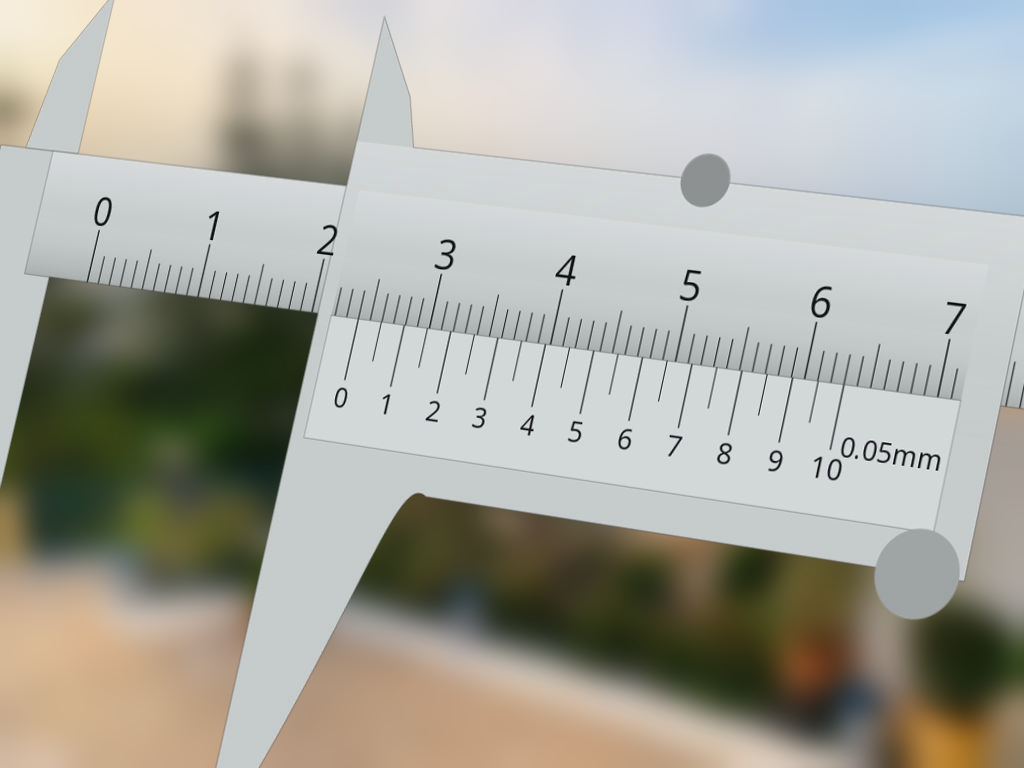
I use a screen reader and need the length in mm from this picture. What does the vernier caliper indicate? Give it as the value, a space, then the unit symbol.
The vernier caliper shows 24.0 mm
